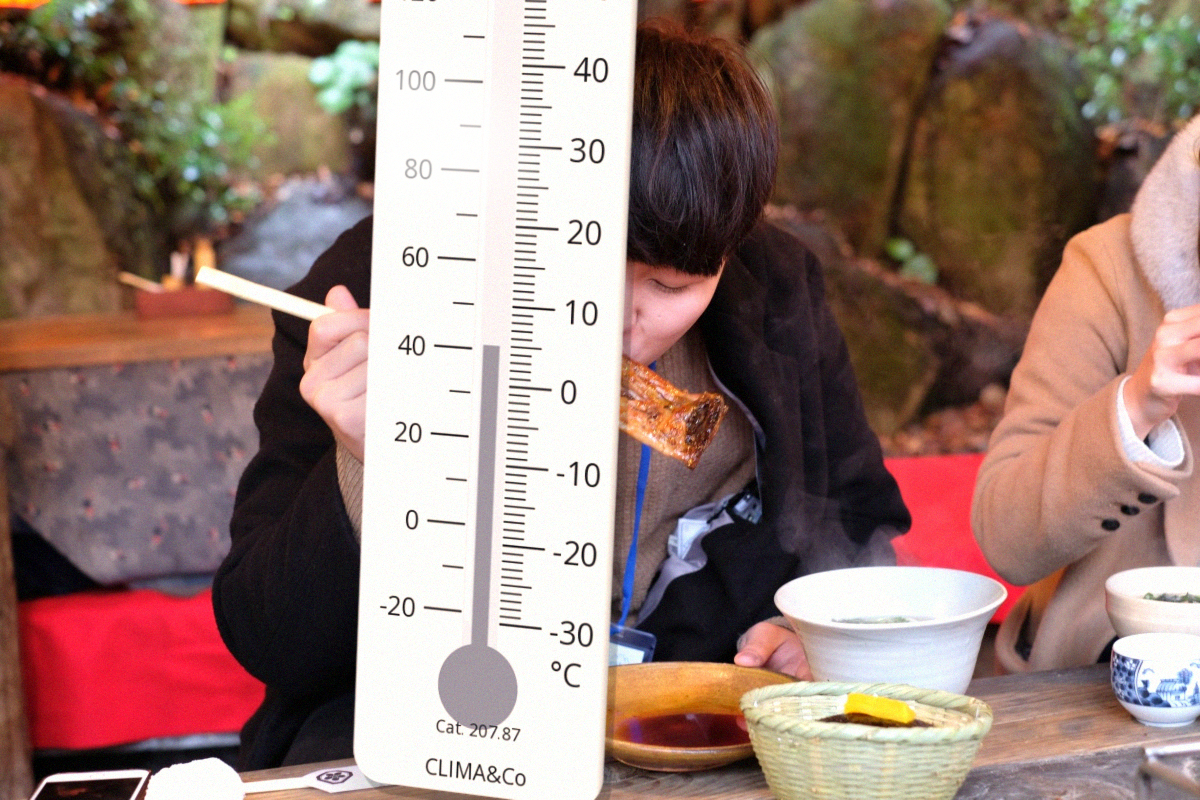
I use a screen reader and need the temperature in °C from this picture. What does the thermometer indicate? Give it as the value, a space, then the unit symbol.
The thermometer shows 5 °C
